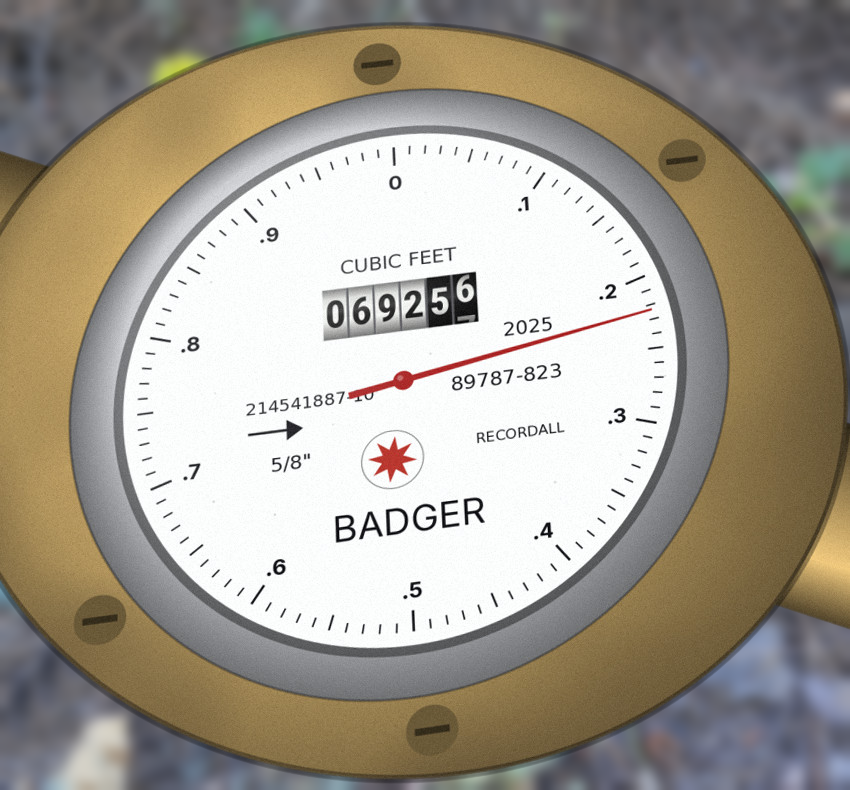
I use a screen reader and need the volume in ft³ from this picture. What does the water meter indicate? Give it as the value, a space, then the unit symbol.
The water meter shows 69256.22 ft³
